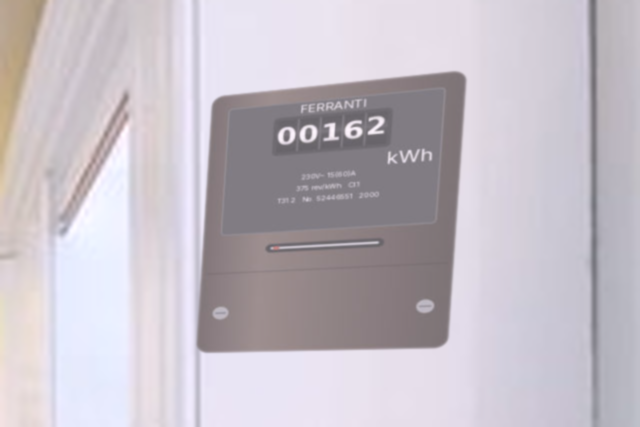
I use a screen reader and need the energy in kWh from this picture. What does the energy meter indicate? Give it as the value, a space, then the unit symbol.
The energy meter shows 162 kWh
